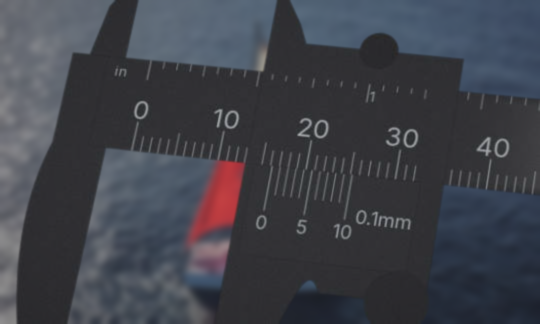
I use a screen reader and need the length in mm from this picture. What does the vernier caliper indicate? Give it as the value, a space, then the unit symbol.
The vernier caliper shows 16.2 mm
